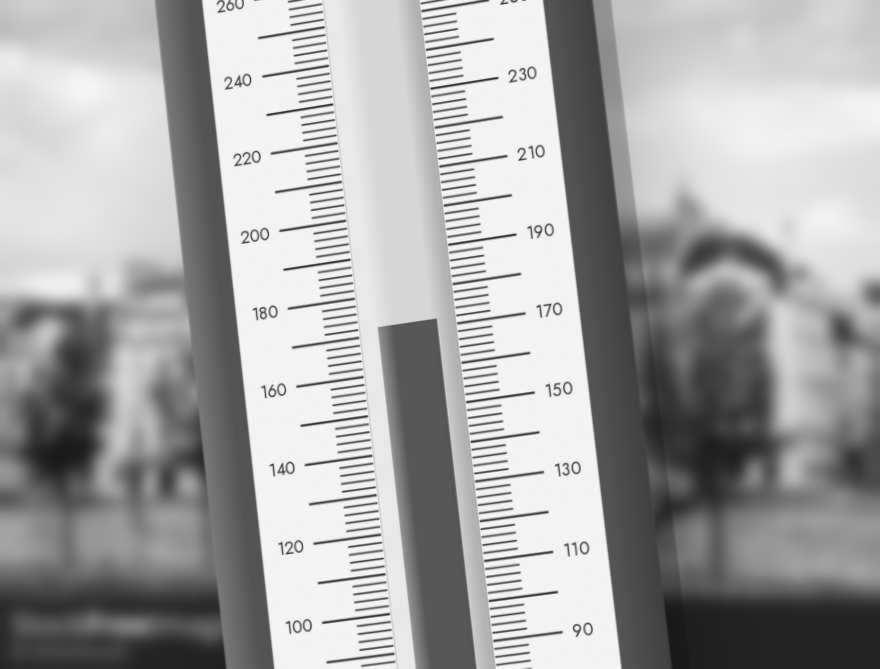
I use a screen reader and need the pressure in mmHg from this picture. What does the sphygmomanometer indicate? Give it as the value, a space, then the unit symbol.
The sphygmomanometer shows 172 mmHg
